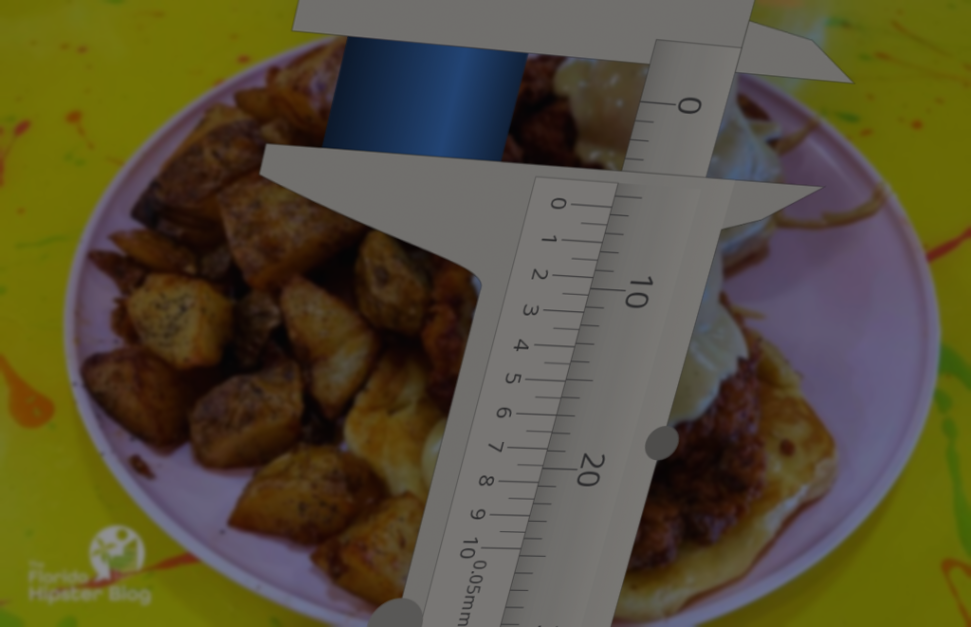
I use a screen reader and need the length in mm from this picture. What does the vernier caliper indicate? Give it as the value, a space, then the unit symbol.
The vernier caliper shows 5.6 mm
